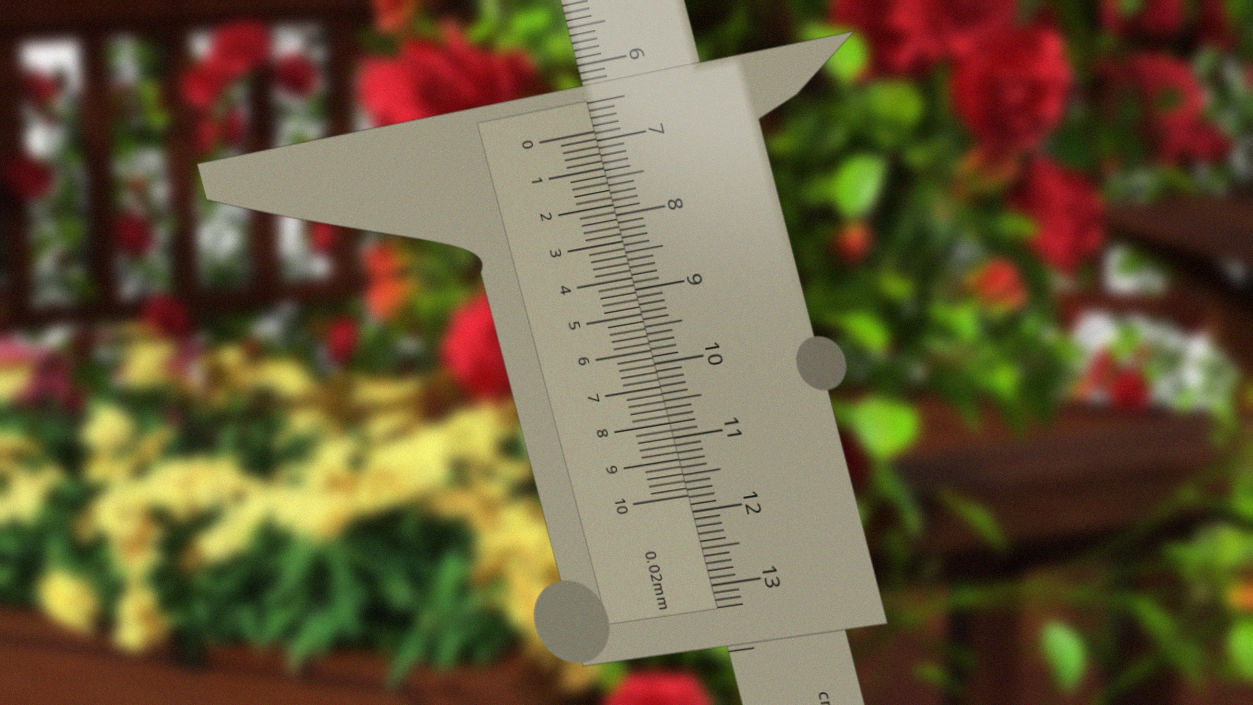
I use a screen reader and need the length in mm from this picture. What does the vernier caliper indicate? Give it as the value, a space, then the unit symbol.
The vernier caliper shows 68.8 mm
